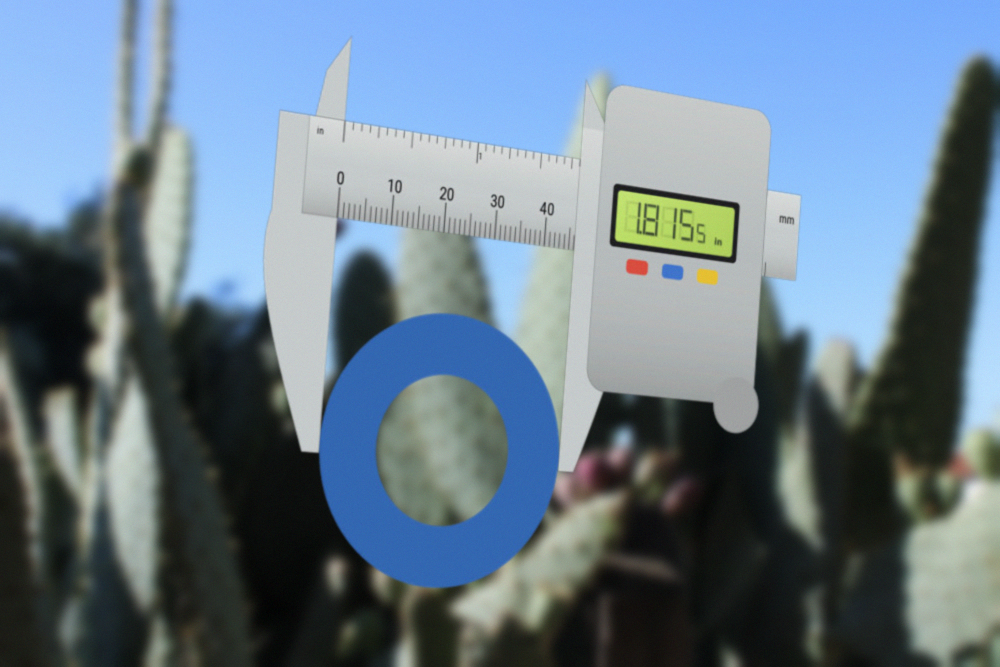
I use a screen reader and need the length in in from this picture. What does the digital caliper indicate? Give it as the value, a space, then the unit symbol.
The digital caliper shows 1.8155 in
